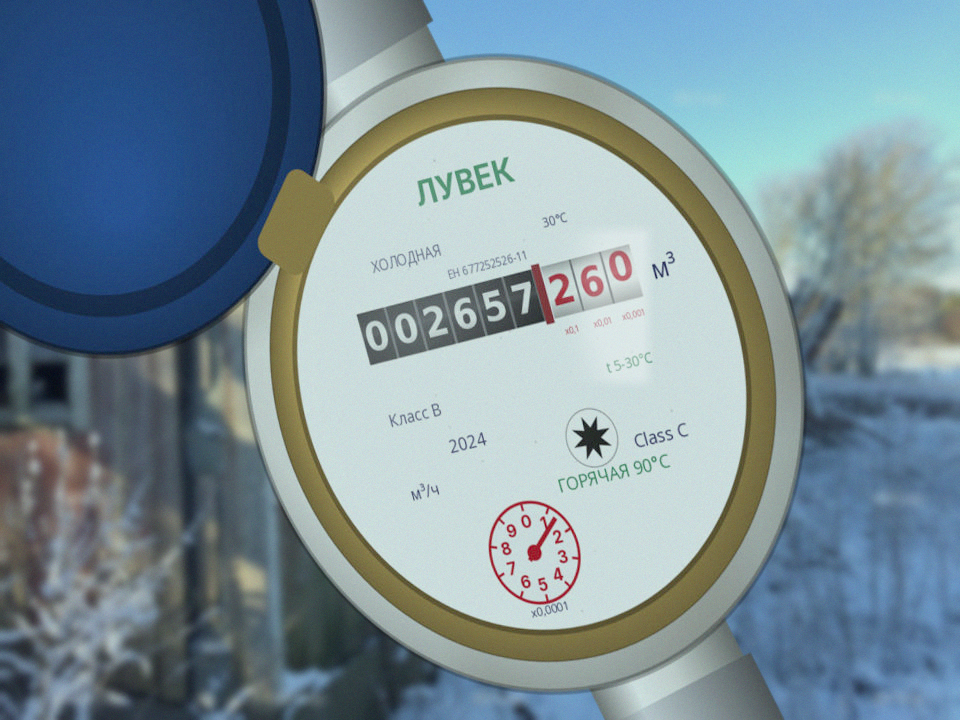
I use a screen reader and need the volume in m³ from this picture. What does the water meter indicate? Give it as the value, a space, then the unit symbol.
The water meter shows 2657.2601 m³
